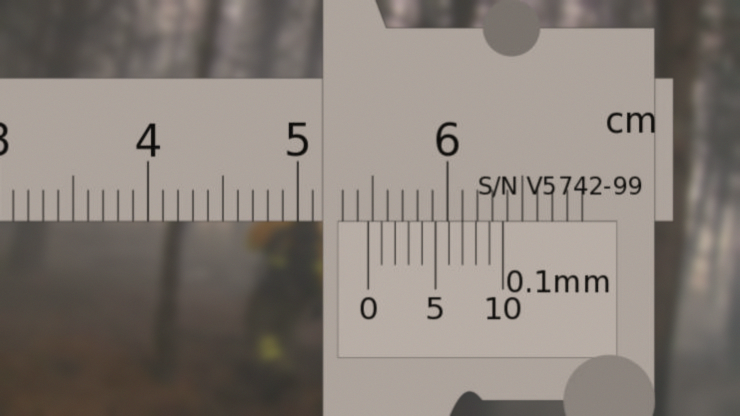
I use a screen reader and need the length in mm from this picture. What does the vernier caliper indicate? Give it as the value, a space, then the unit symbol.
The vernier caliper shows 54.7 mm
